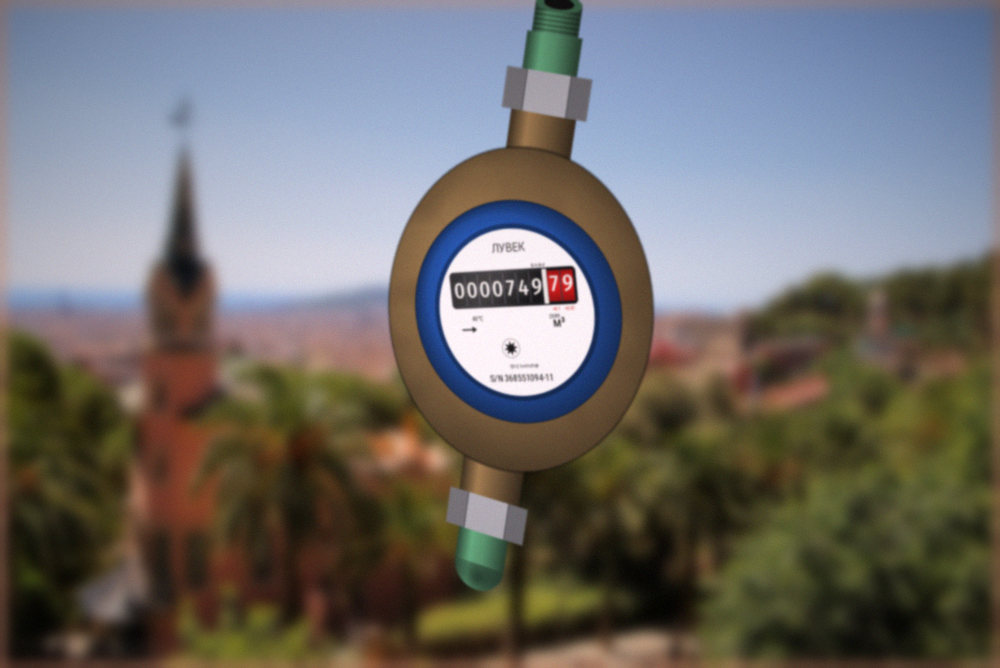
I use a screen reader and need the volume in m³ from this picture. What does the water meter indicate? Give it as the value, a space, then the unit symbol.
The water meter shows 749.79 m³
